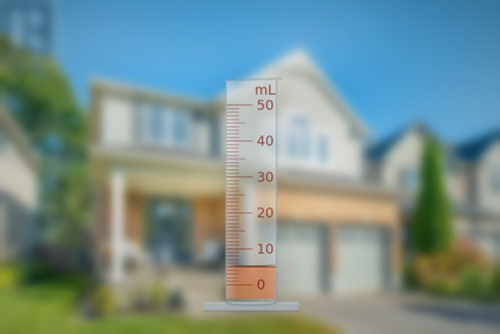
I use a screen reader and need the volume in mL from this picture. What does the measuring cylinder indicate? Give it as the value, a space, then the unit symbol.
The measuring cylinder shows 5 mL
